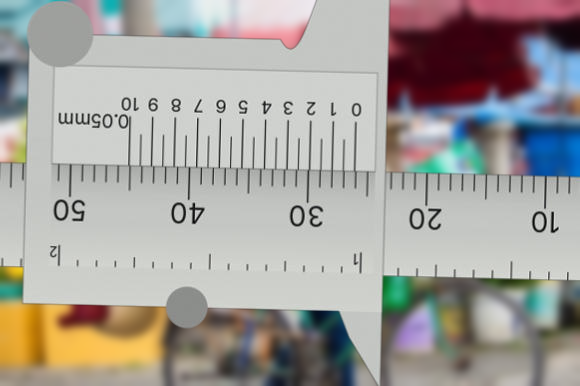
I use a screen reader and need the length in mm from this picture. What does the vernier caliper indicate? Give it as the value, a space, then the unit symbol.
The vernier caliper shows 26.1 mm
